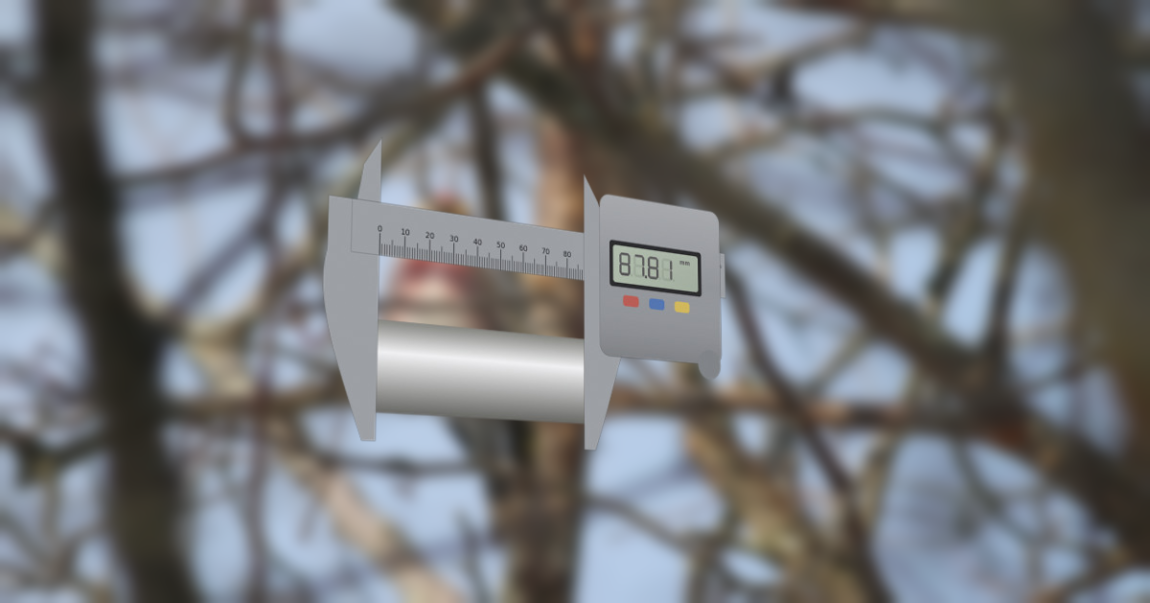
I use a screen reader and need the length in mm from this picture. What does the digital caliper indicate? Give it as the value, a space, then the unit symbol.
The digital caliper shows 87.81 mm
